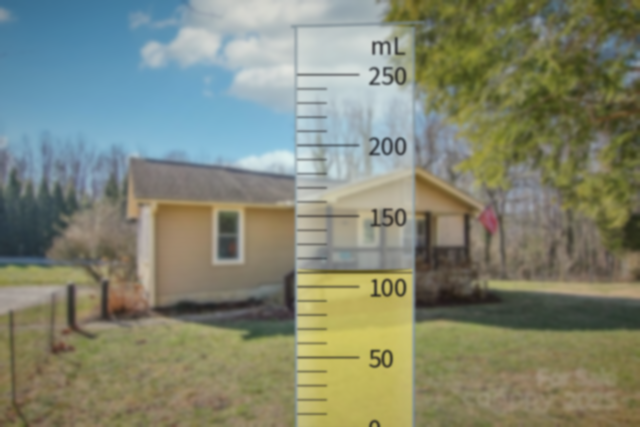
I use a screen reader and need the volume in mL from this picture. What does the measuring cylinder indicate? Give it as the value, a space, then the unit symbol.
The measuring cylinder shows 110 mL
